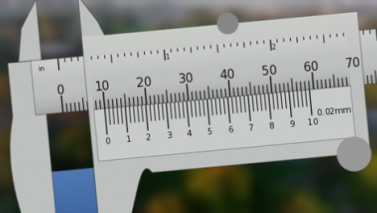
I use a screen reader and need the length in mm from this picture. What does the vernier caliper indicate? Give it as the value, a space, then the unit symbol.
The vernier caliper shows 10.0 mm
